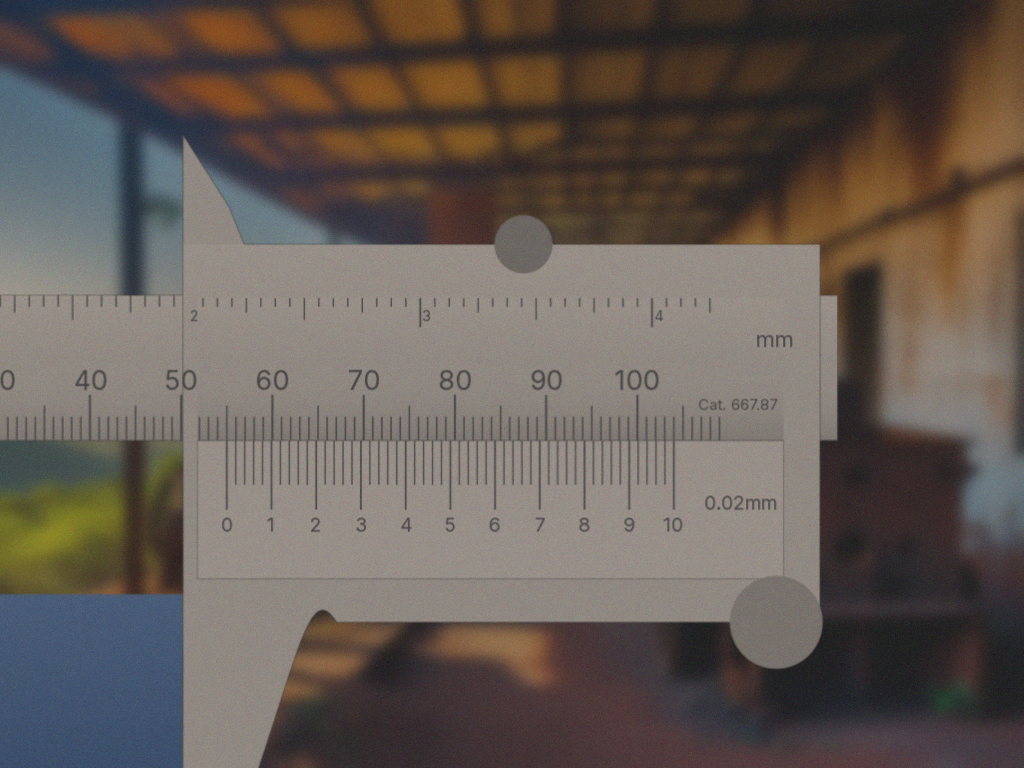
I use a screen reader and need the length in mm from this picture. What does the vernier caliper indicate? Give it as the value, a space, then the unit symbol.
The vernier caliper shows 55.0 mm
